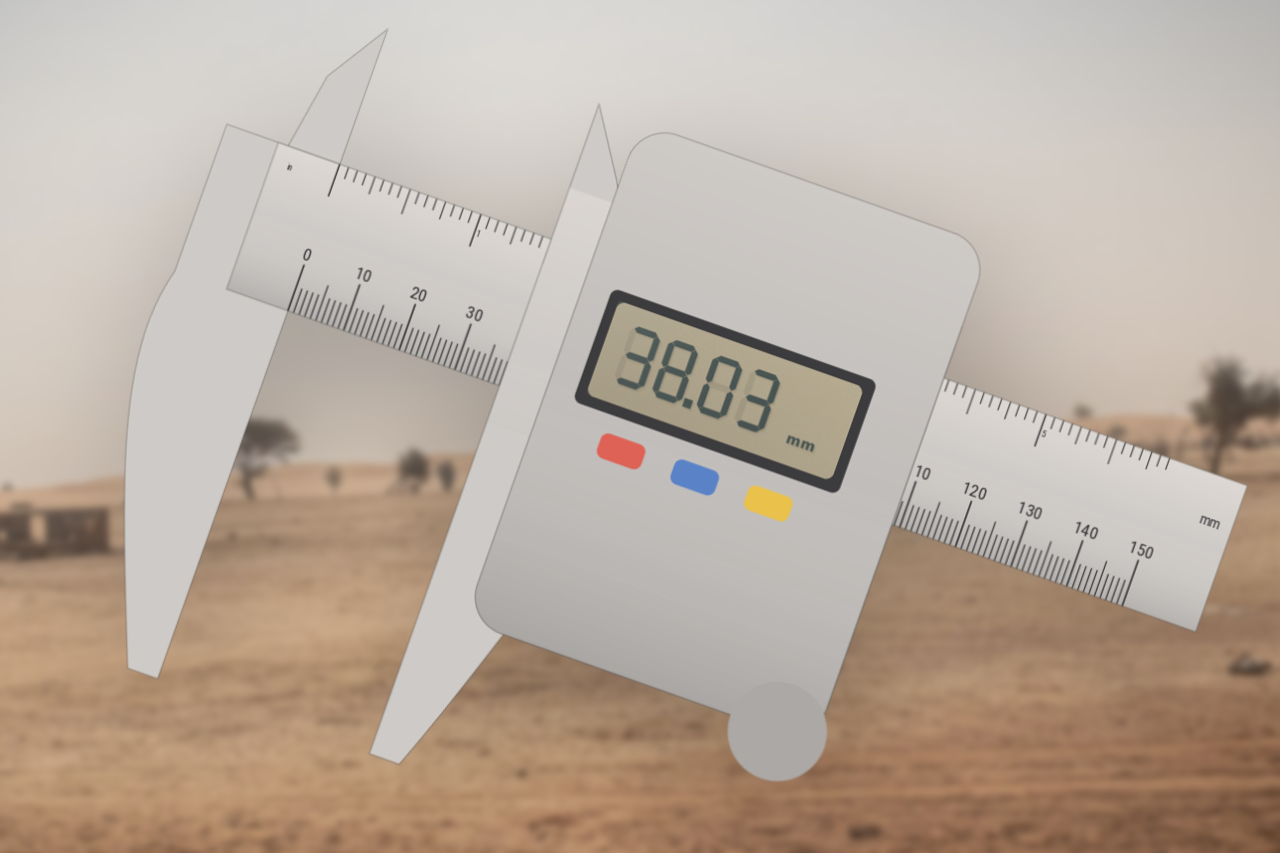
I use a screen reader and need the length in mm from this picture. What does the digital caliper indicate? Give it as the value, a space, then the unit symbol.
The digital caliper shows 38.03 mm
